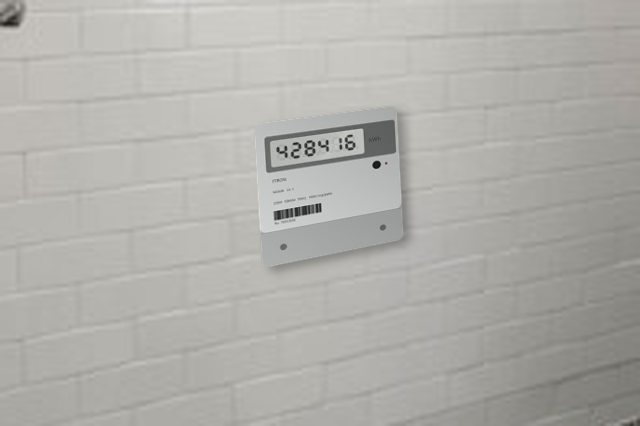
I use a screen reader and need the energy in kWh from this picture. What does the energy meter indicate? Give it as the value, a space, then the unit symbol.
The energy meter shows 428416 kWh
